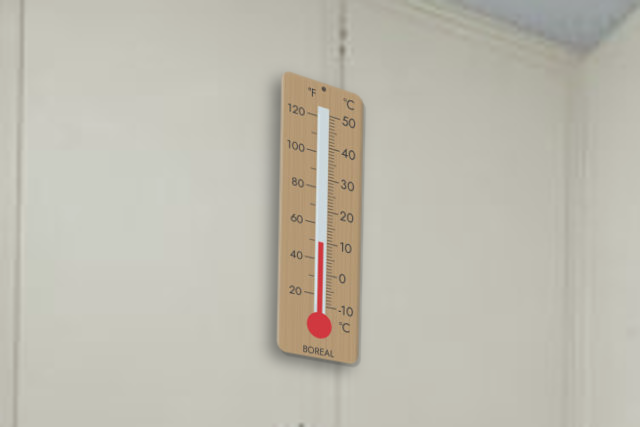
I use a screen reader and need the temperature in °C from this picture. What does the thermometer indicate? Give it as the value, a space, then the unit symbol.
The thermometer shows 10 °C
